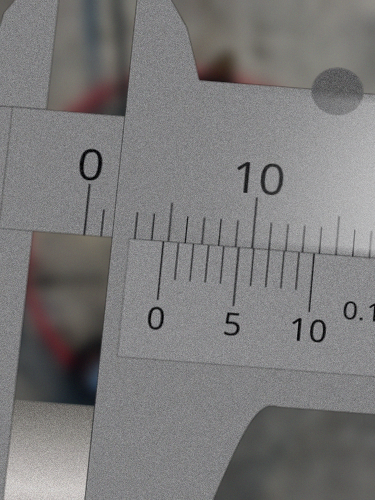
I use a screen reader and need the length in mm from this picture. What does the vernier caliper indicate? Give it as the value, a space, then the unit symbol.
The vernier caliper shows 4.7 mm
